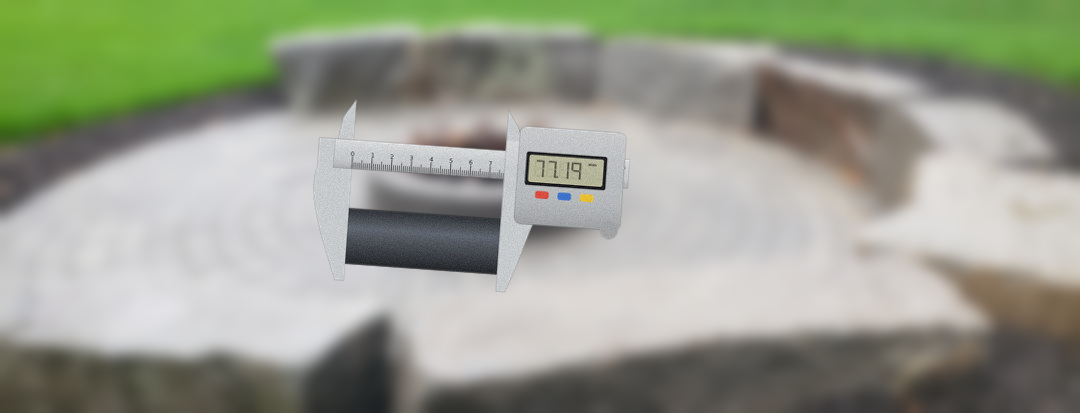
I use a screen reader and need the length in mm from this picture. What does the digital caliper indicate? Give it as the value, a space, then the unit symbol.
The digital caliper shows 77.19 mm
